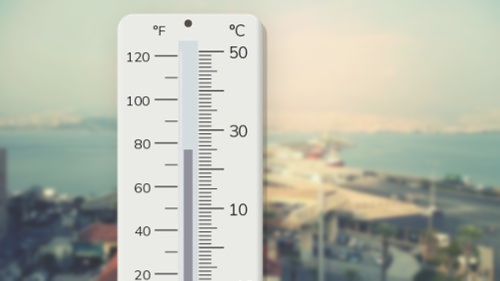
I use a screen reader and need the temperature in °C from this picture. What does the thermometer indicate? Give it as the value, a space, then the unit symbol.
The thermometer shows 25 °C
